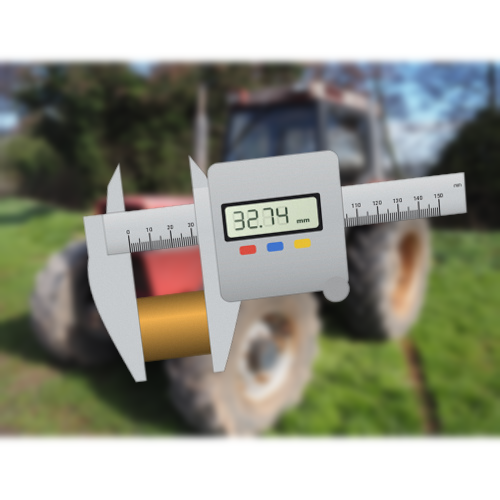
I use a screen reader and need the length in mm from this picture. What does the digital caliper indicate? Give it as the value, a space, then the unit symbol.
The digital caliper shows 32.74 mm
